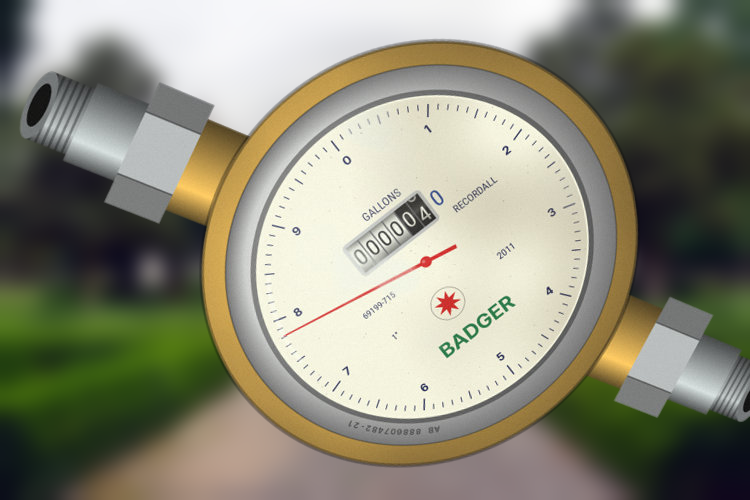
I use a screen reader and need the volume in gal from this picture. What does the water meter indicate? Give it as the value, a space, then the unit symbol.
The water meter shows 37.8 gal
